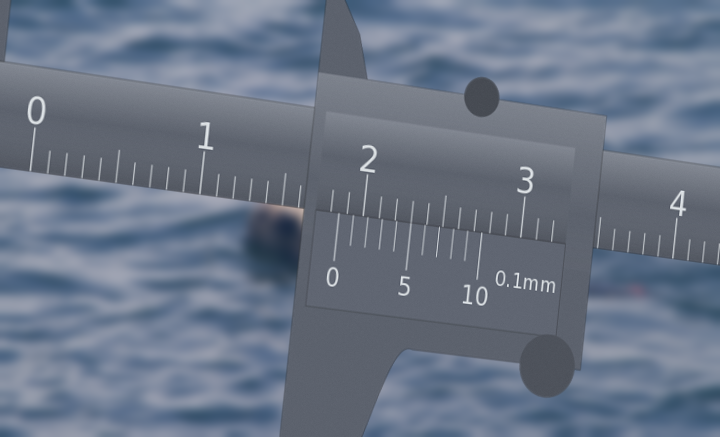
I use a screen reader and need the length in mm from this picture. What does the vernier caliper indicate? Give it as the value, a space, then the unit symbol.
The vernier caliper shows 18.5 mm
